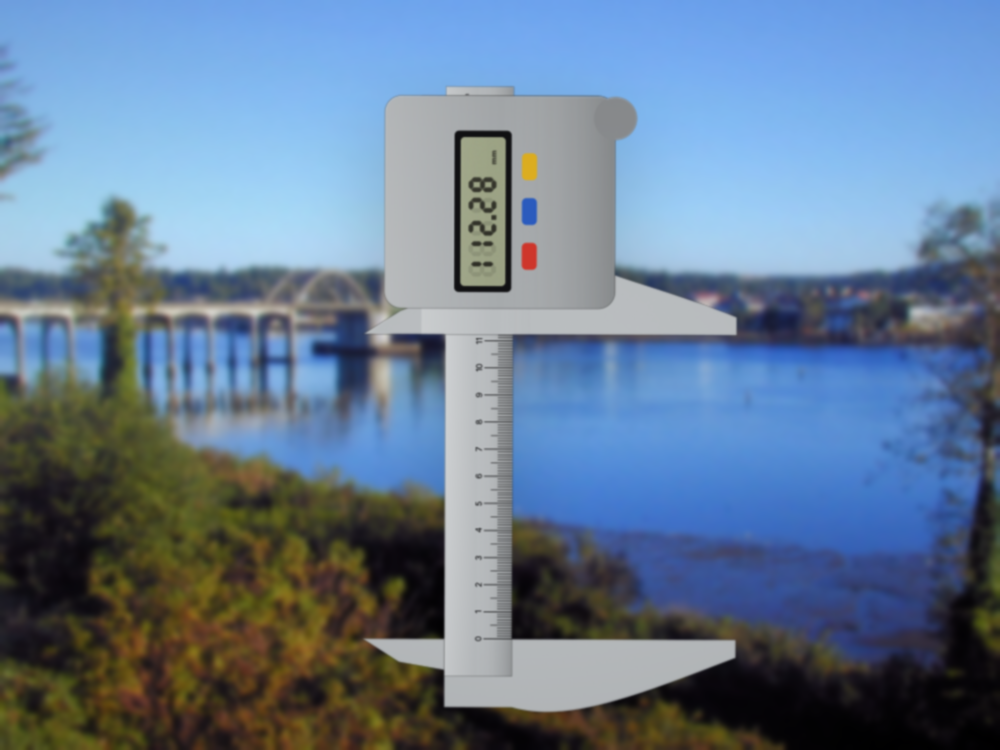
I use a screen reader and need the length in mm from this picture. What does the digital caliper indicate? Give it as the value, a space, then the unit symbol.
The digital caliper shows 112.28 mm
